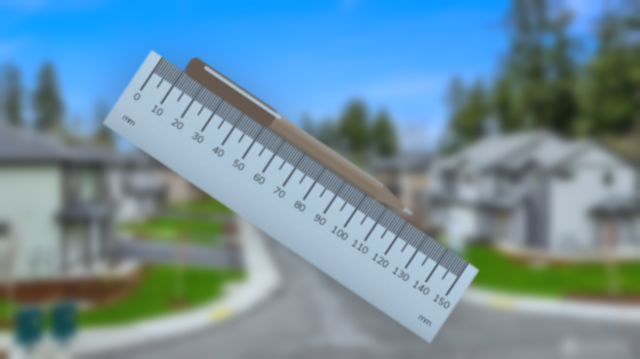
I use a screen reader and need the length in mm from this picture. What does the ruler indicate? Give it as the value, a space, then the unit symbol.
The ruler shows 110 mm
